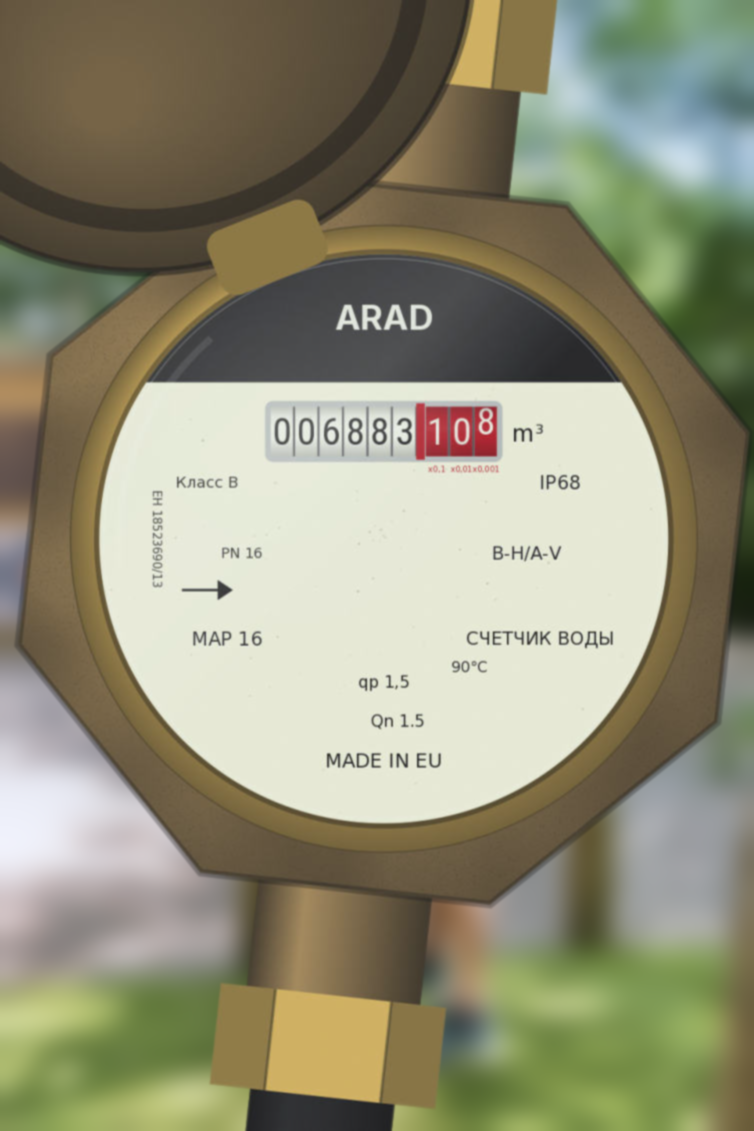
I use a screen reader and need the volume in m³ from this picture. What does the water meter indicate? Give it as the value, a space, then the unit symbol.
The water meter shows 6883.108 m³
